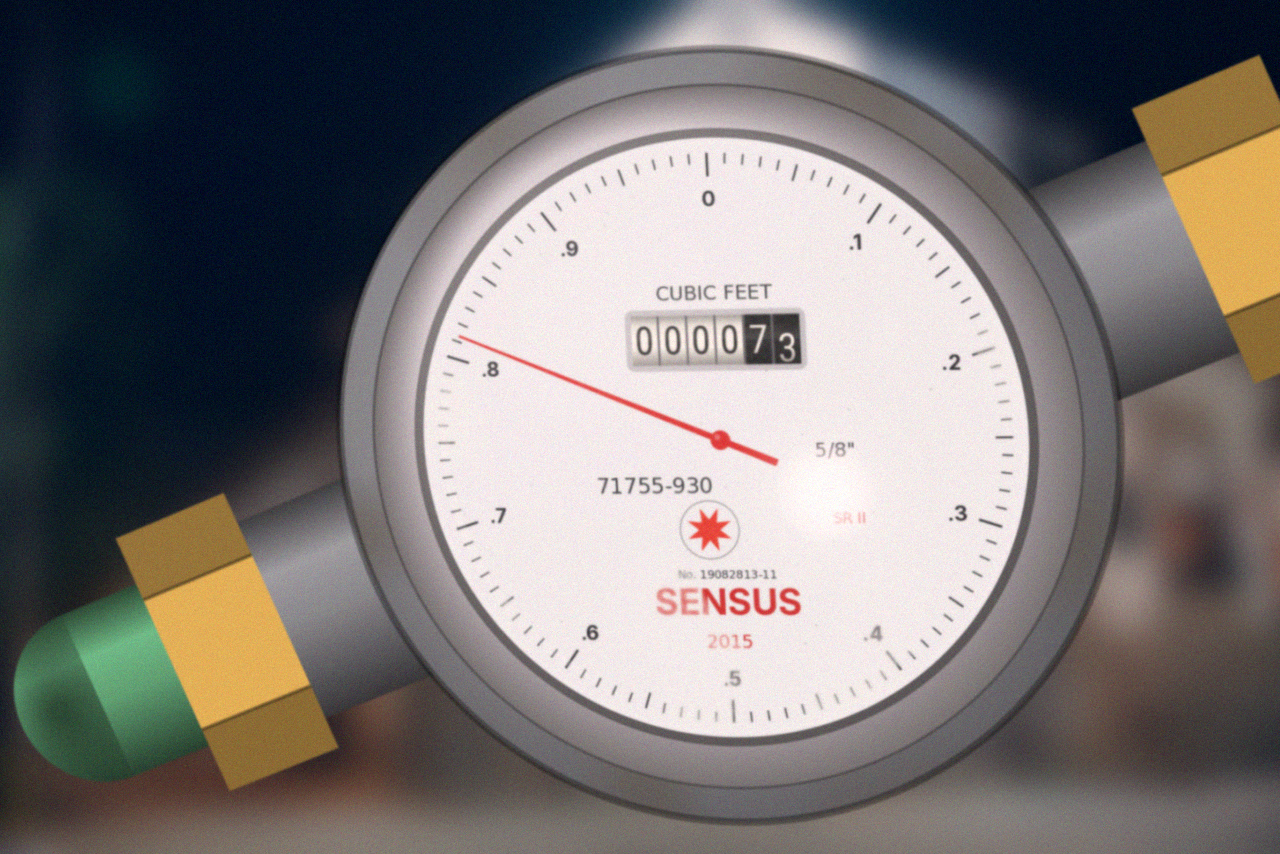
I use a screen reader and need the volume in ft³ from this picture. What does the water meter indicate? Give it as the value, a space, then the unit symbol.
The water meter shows 72.81 ft³
